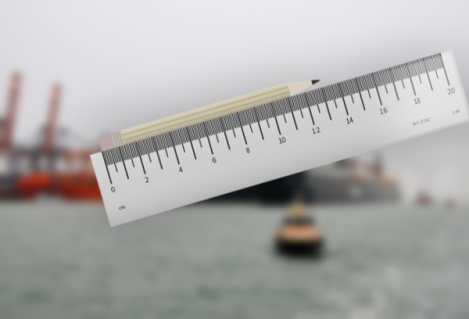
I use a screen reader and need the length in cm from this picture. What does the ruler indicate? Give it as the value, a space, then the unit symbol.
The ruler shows 13 cm
